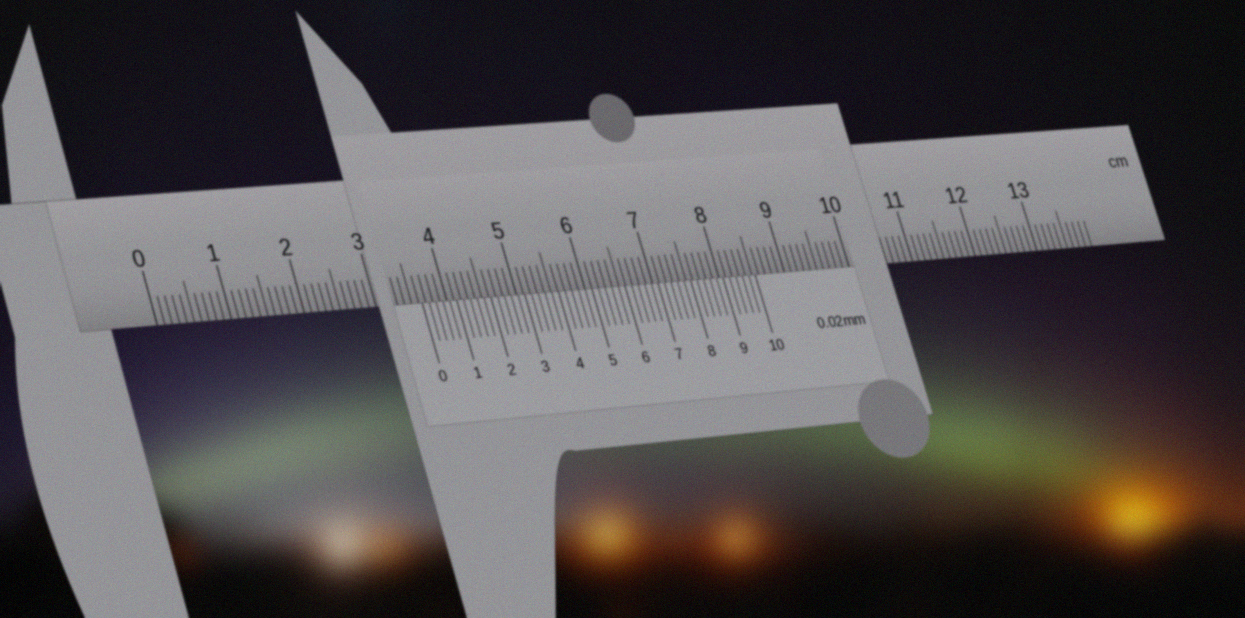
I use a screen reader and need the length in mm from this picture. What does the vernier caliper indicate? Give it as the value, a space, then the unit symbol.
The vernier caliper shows 36.5 mm
